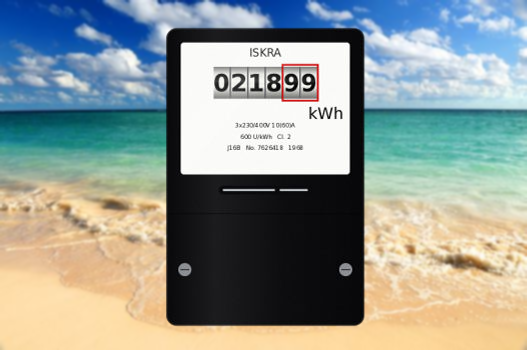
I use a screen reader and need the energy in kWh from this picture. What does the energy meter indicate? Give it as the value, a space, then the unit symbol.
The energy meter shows 218.99 kWh
